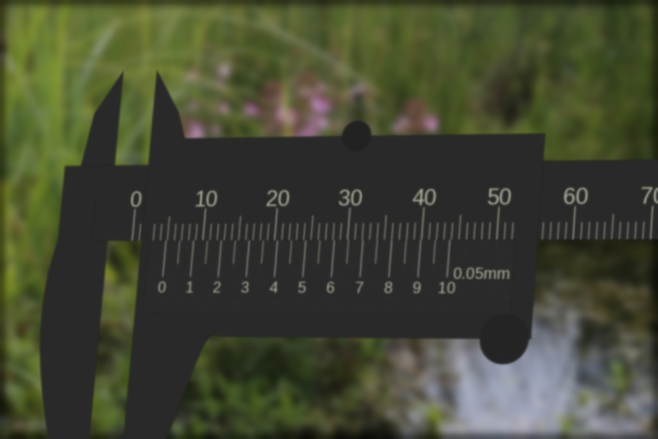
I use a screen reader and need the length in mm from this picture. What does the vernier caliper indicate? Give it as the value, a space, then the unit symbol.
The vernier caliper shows 4.8 mm
